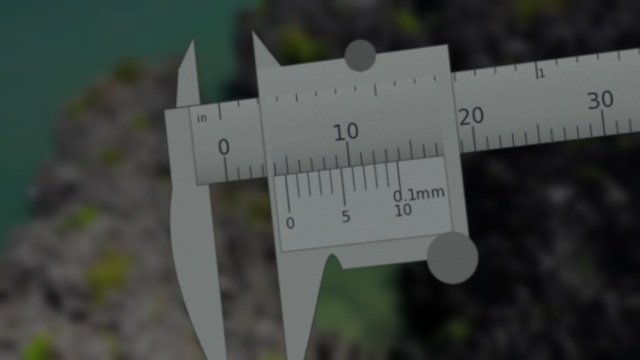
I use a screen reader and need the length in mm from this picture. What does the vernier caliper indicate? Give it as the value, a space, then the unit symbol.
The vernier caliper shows 4.8 mm
